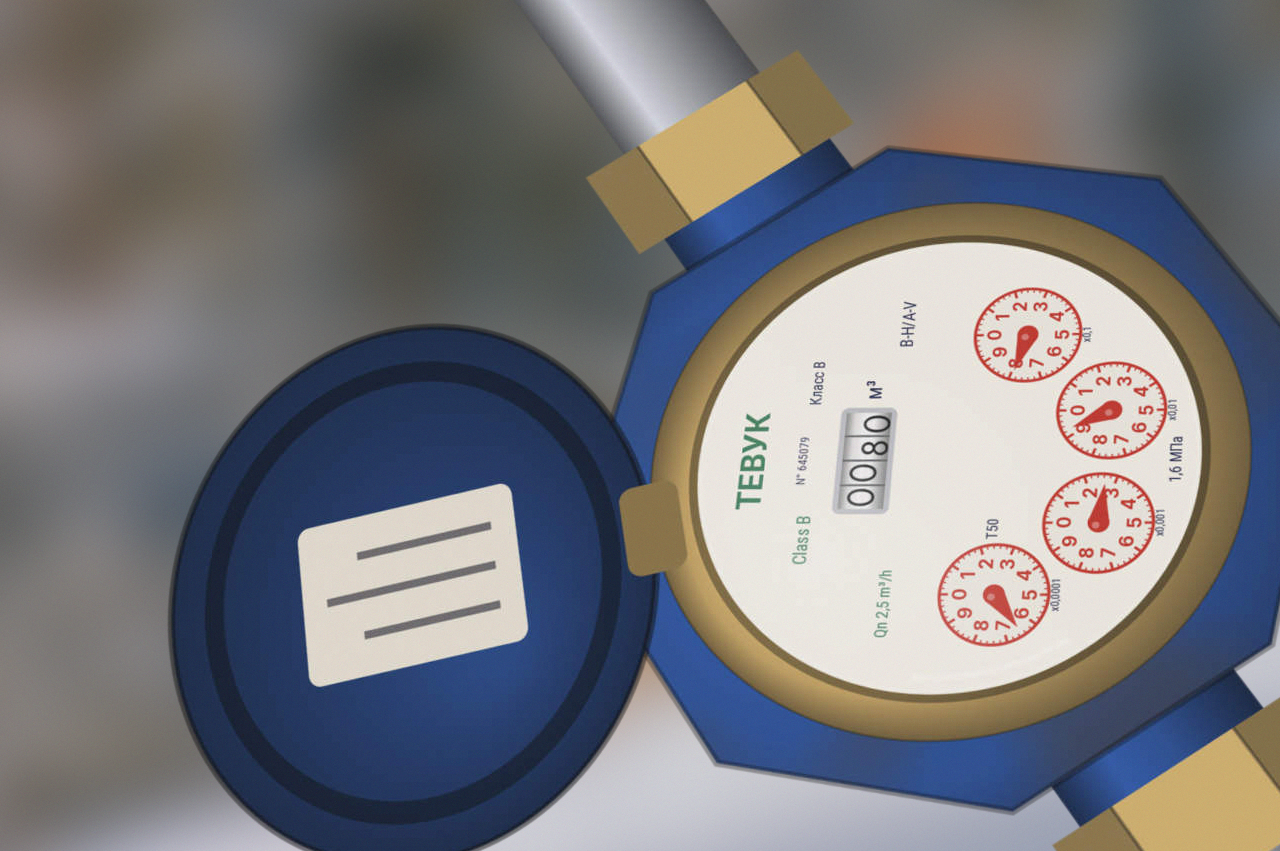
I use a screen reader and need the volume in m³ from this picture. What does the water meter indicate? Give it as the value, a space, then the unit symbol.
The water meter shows 79.7926 m³
